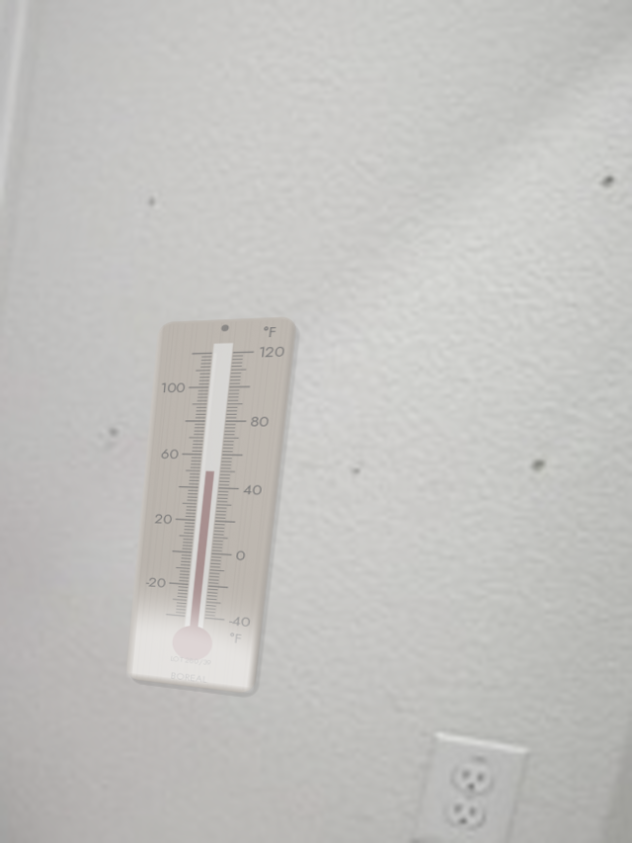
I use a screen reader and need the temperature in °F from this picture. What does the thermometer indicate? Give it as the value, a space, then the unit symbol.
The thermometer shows 50 °F
